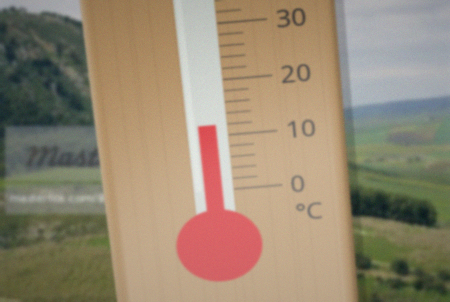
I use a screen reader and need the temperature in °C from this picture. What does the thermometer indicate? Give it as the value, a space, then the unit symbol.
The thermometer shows 12 °C
